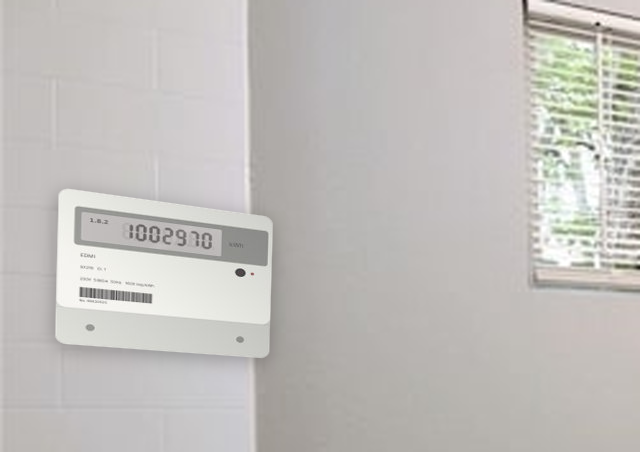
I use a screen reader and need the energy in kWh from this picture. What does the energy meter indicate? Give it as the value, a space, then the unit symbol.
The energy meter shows 1002970 kWh
